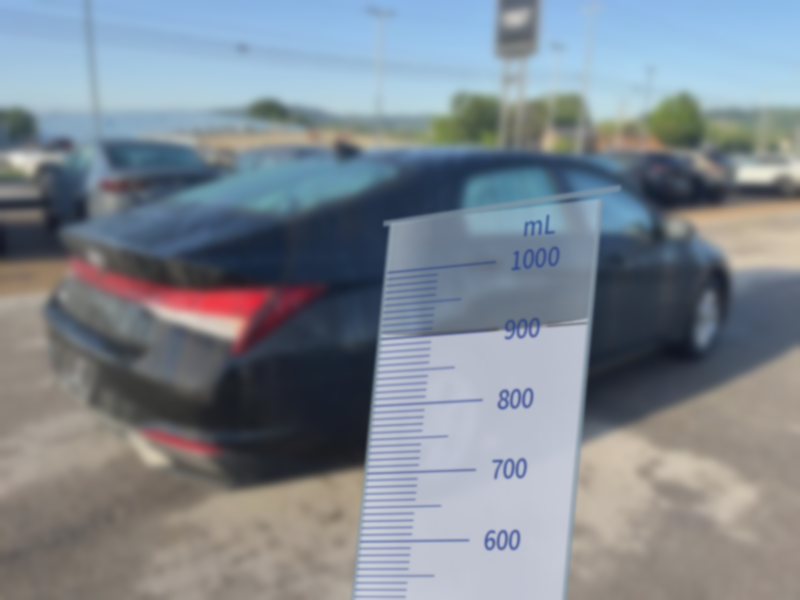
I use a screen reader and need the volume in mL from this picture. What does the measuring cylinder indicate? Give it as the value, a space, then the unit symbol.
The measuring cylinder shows 900 mL
